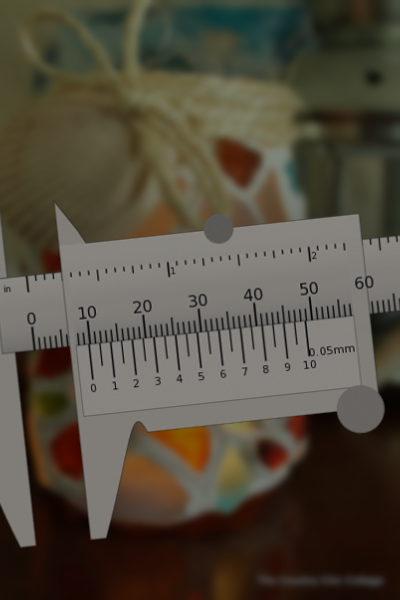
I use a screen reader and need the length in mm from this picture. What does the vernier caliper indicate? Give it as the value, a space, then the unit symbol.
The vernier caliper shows 9.8 mm
